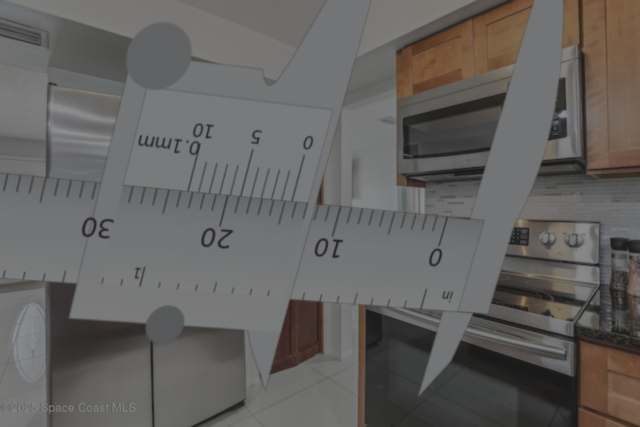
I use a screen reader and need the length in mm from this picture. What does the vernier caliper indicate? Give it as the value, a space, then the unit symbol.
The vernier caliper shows 14.4 mm
